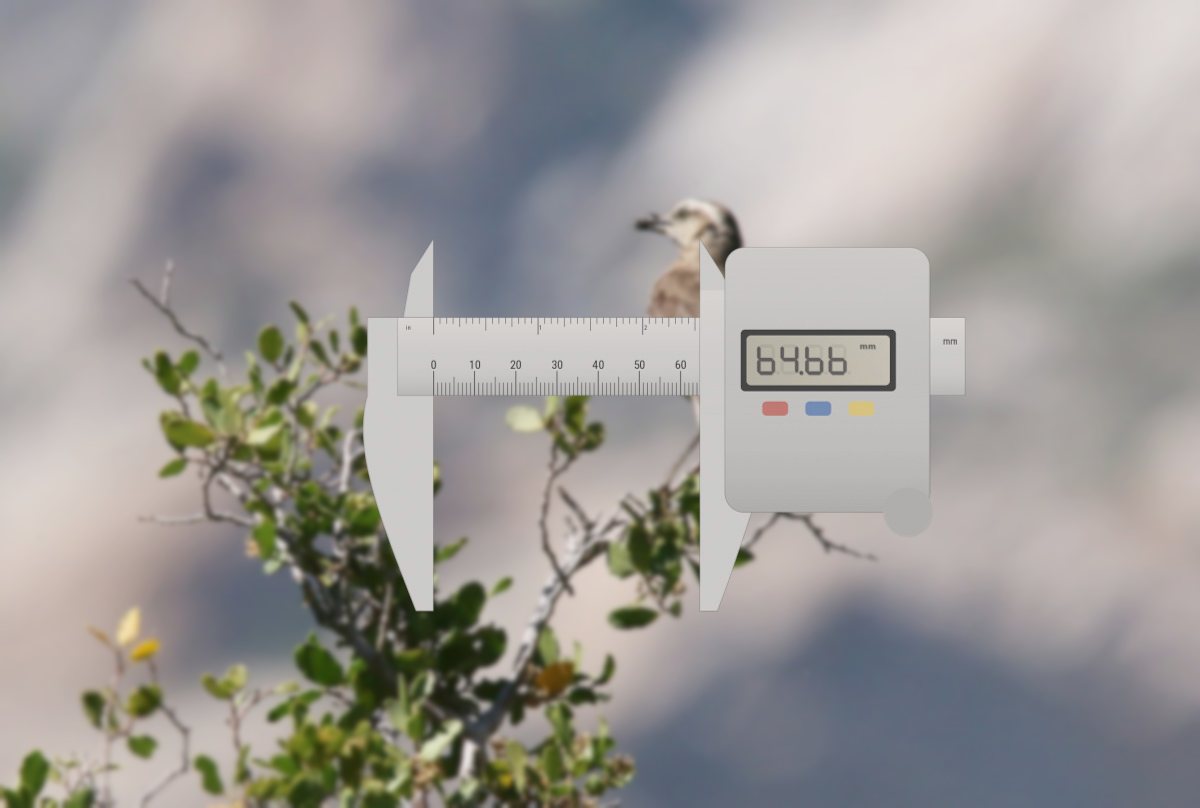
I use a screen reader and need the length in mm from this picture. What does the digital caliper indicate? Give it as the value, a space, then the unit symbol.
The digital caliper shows 64.66 mm
